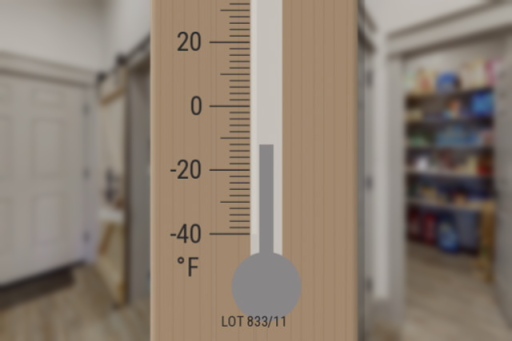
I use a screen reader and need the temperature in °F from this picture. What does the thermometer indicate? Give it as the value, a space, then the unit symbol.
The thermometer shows -12 °F
